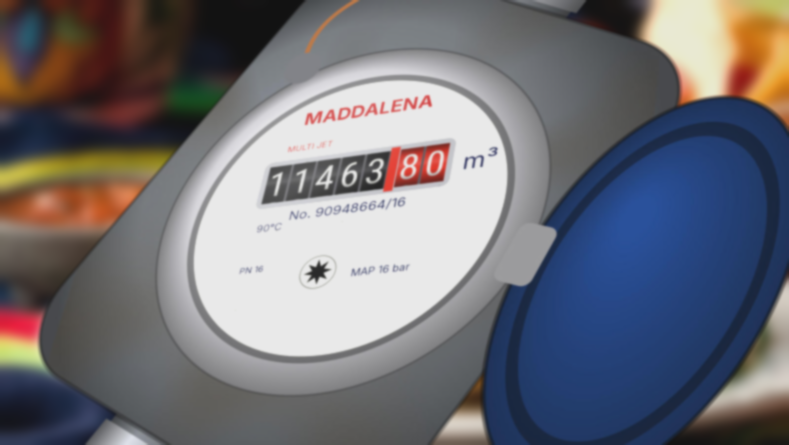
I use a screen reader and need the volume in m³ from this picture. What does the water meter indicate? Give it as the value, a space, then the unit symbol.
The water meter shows 11463.80 m³
